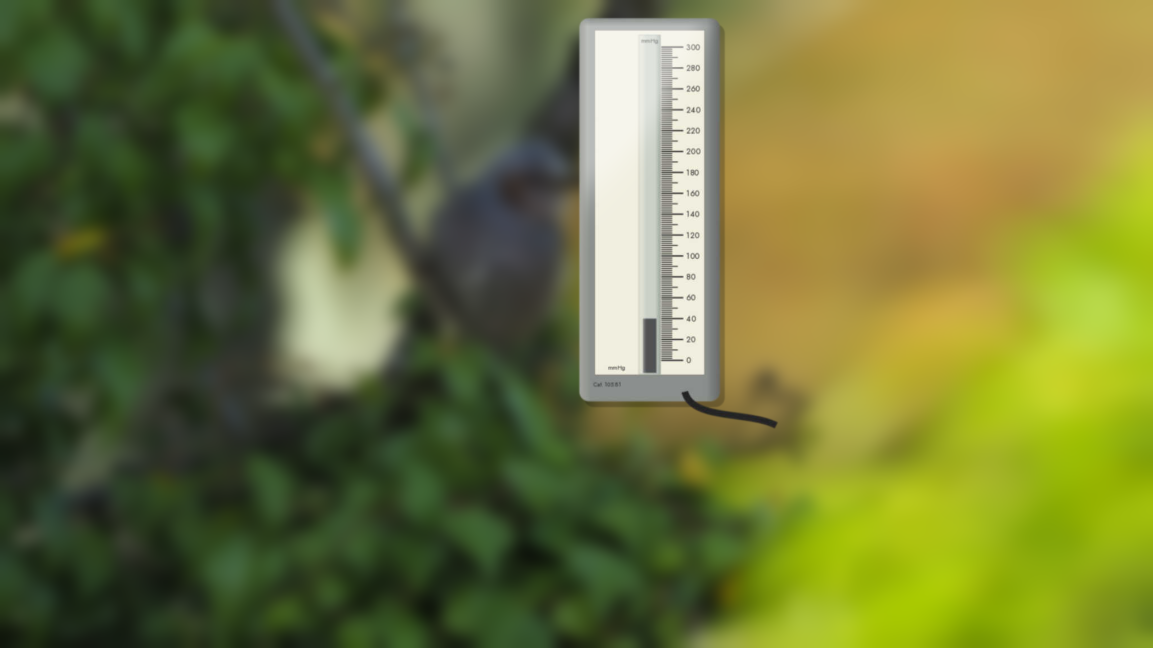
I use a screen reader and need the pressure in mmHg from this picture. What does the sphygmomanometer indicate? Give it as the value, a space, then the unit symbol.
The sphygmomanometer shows 40 mmHg
